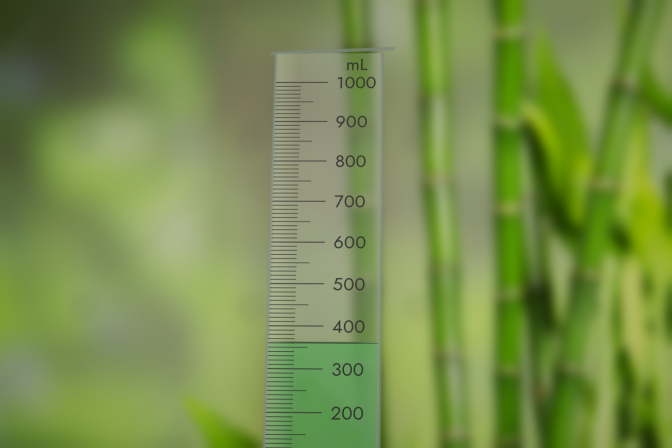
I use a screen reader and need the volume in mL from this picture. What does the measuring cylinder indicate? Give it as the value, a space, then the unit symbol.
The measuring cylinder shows 360 mL
